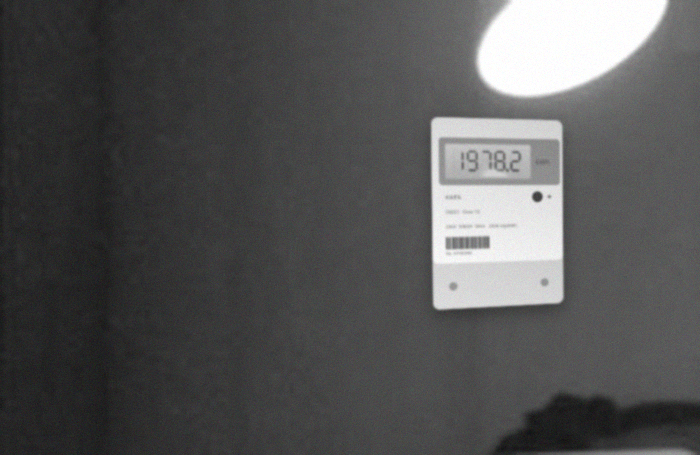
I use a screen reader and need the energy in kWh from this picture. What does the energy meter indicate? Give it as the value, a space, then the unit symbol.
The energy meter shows 1978.2 kWh
